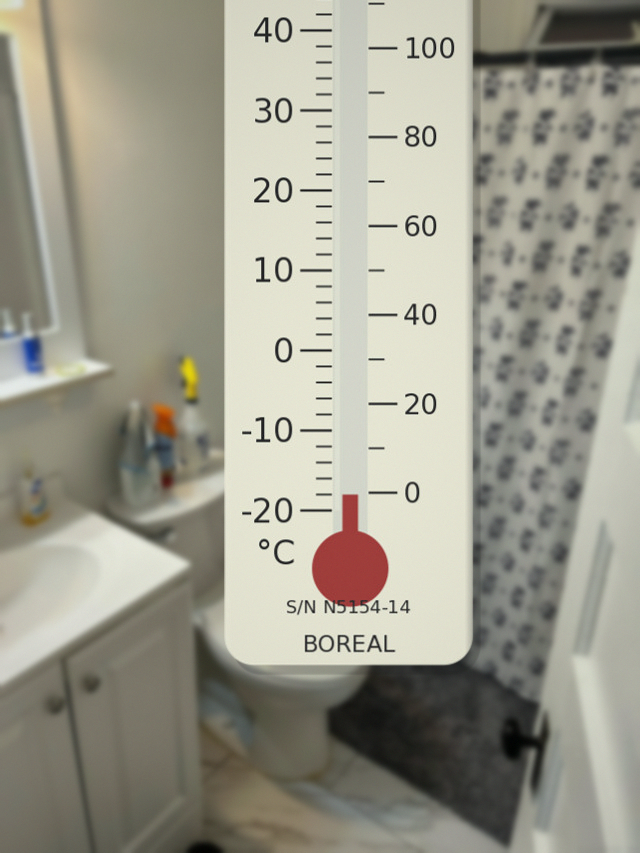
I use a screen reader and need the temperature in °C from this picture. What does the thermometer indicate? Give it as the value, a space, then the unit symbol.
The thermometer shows -18 °C
